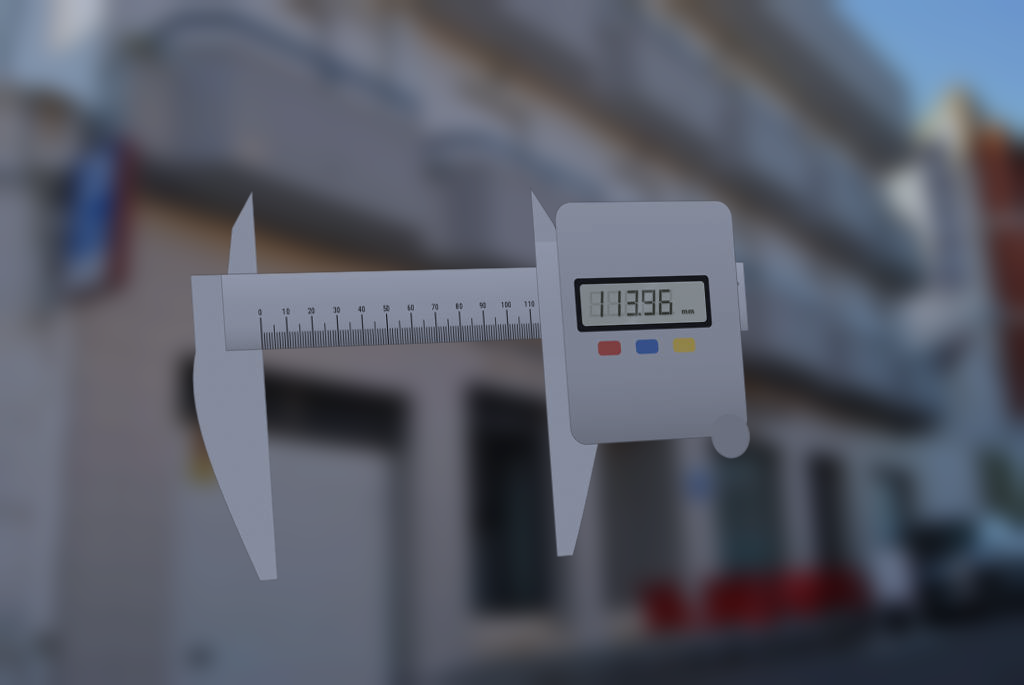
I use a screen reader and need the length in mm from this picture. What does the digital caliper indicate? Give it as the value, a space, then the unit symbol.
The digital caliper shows 113.96 mm
